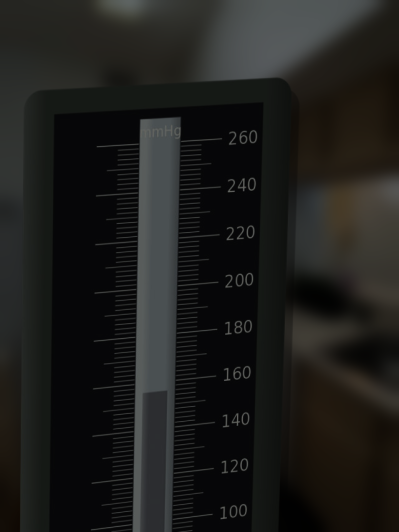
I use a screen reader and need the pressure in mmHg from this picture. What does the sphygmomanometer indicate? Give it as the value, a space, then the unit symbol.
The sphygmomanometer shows 156 mmHg
